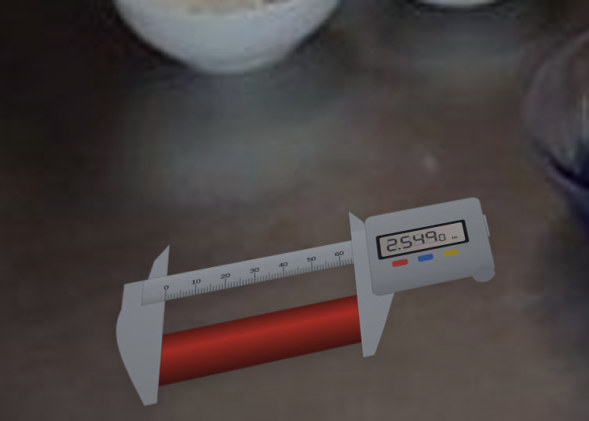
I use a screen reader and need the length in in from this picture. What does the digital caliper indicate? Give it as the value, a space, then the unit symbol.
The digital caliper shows 2.5490 in
